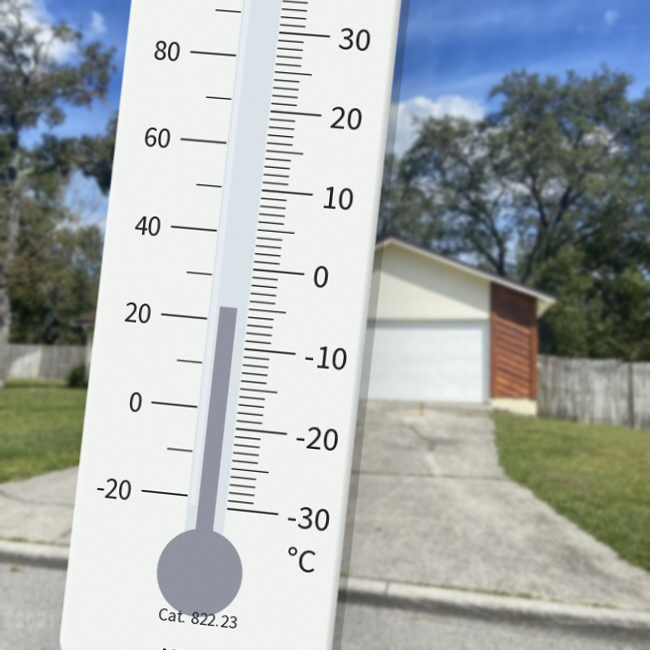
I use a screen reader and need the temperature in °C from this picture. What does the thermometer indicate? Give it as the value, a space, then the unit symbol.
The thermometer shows -5 °C
